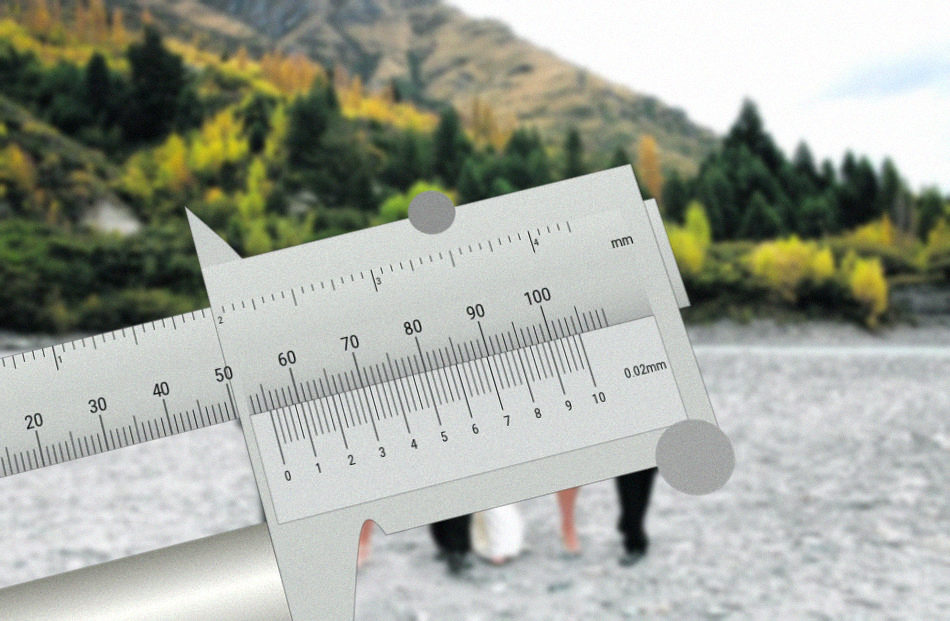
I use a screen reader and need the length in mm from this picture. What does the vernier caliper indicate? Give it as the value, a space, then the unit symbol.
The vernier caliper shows 55.4 mm
